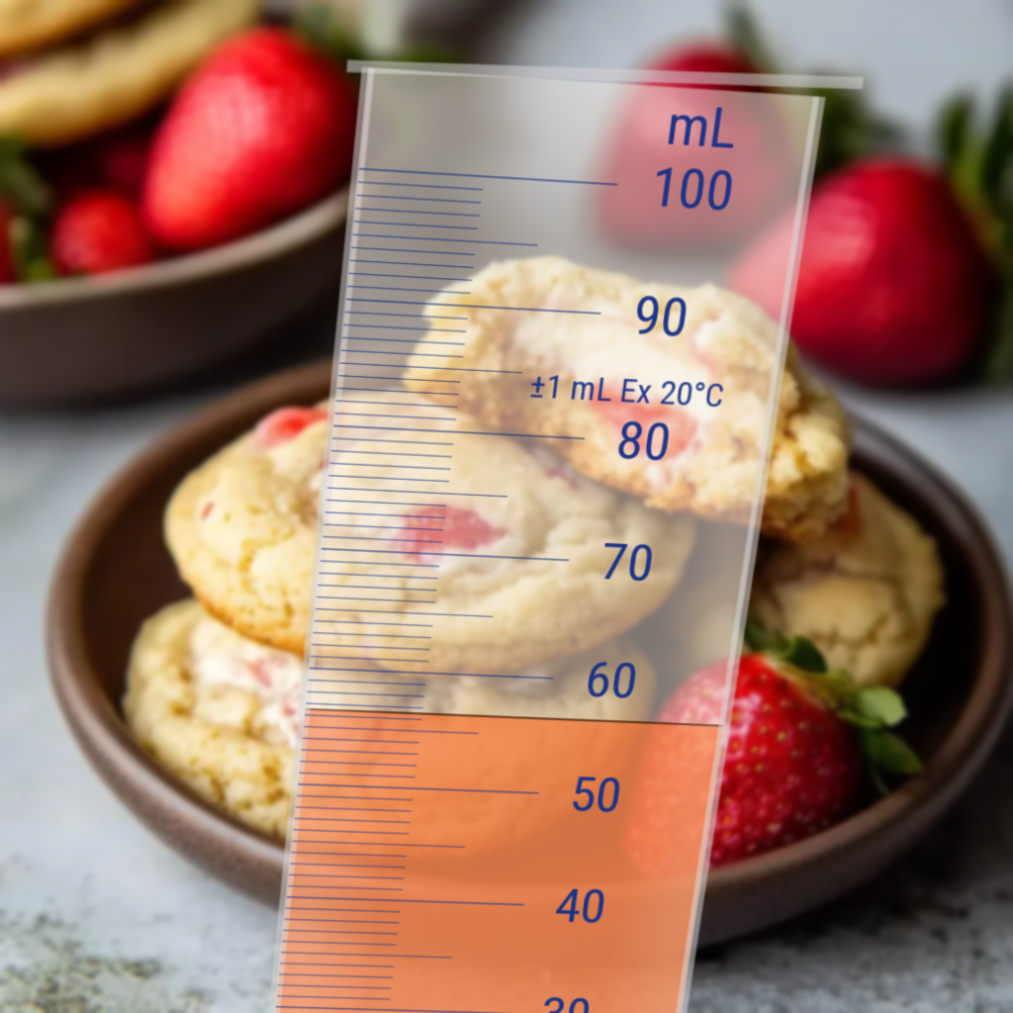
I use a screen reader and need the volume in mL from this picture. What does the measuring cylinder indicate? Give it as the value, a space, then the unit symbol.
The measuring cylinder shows 56.5 mL
